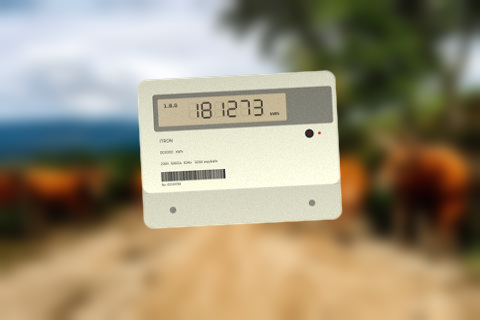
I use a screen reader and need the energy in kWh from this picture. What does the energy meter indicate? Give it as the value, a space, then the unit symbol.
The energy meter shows 181273 kWh
